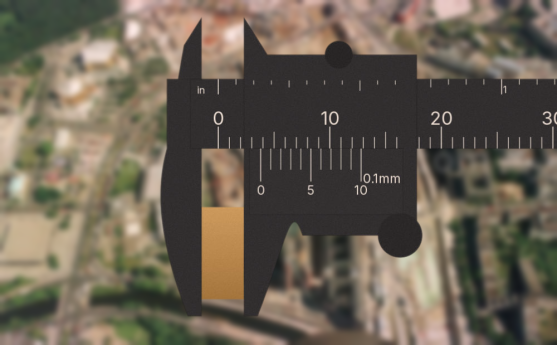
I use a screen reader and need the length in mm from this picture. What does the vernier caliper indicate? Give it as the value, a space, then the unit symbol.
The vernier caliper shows 3.8 mm
